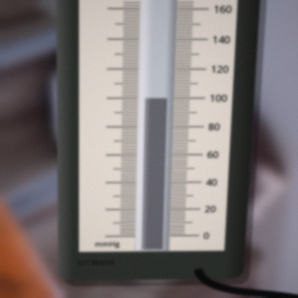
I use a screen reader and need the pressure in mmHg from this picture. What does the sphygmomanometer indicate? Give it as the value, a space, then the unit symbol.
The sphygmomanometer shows 100 mmHg
